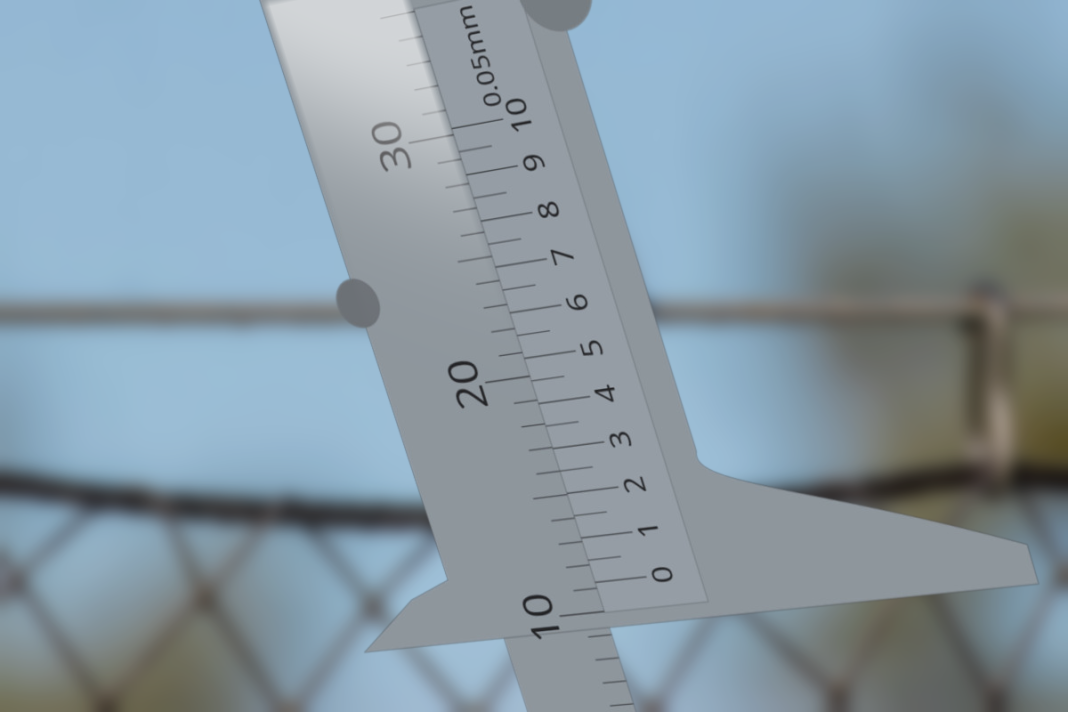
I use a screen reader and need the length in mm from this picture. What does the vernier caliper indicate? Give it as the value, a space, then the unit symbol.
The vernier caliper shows 11.25 mm
